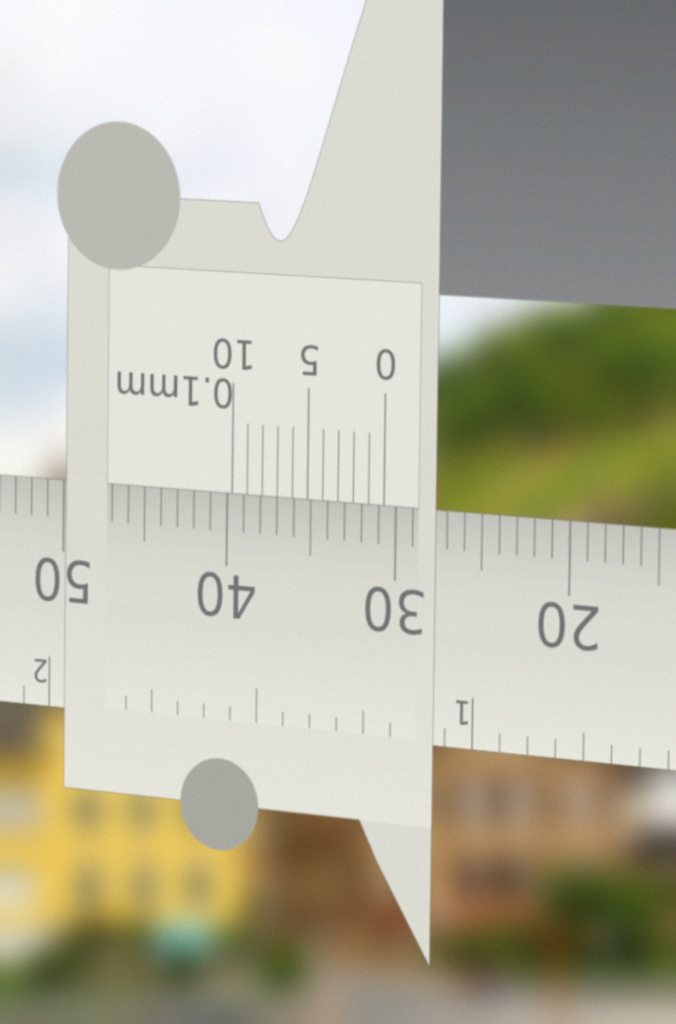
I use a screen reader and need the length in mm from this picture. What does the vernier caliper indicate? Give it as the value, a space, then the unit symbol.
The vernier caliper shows 30.7 mm
